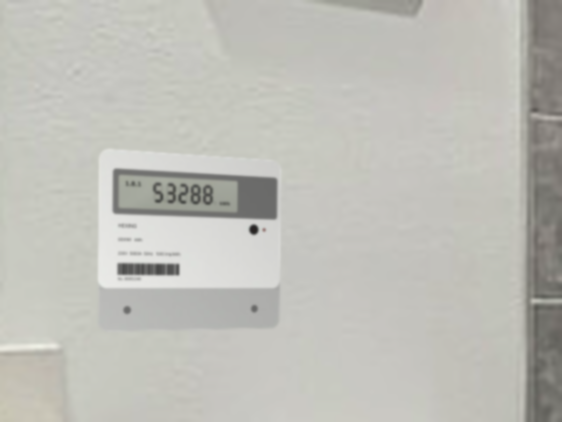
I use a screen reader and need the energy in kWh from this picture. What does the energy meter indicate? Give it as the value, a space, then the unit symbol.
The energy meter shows 53288 kWh
